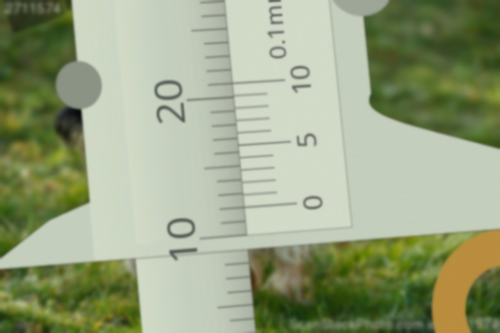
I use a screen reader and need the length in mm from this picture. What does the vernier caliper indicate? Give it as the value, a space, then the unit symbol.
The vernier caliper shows 12.0 mm
